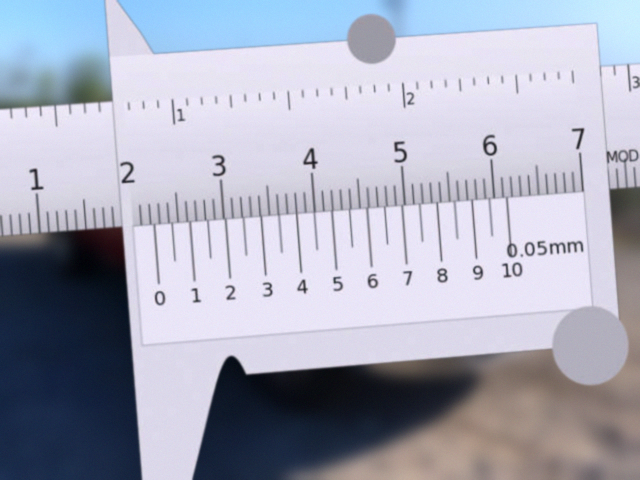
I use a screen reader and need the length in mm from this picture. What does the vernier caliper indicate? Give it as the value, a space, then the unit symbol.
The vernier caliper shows 22.4 mm
